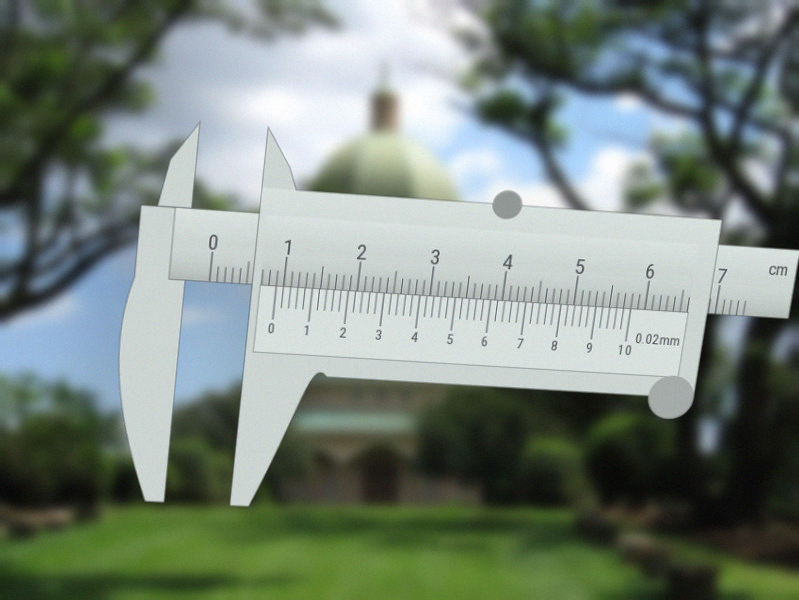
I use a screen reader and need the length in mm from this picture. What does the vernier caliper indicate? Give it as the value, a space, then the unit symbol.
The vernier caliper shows 9.0 mm
